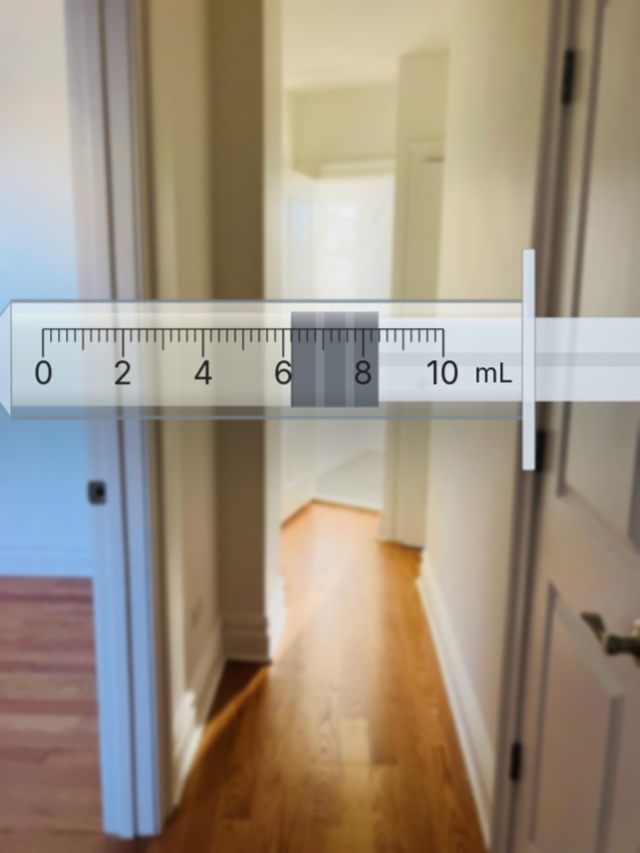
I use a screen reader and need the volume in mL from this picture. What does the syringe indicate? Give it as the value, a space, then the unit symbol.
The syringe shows 6.2 mL
